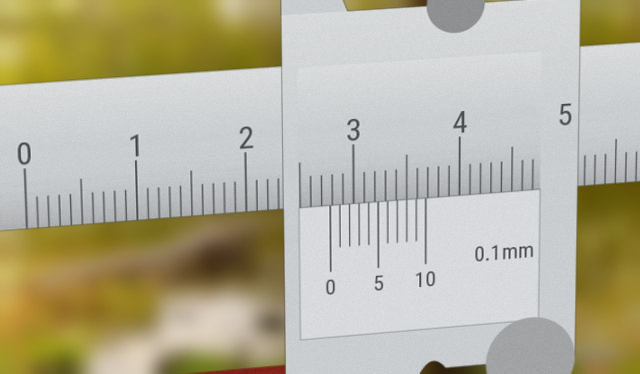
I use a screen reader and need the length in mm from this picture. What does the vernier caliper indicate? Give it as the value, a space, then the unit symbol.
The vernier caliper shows 27.8 mm
